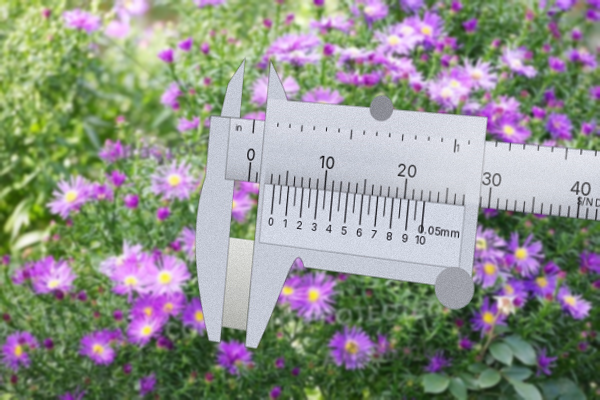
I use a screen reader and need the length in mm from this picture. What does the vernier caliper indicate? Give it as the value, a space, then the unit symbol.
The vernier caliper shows 3.4 mm
